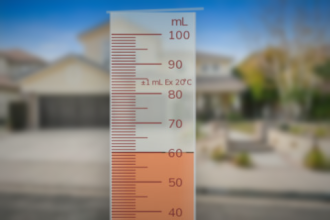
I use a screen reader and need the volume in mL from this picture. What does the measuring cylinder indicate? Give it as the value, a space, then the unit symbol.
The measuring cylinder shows 60 mL
